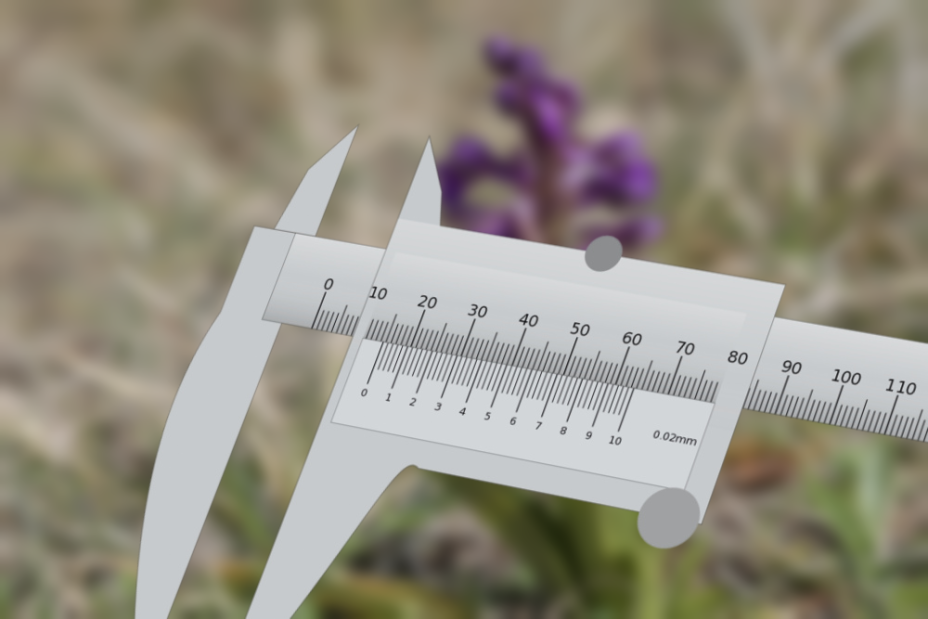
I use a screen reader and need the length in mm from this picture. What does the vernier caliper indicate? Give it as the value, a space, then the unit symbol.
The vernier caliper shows 14.5 mm
